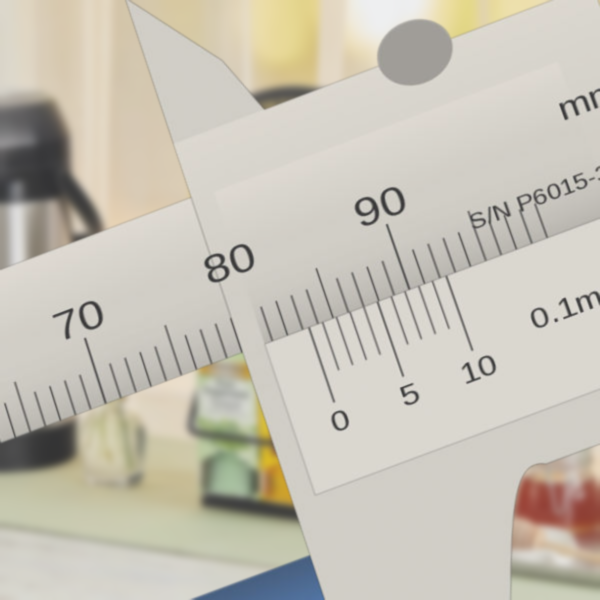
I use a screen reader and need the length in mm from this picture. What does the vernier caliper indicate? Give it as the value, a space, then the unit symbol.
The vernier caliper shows 83.4 mm
